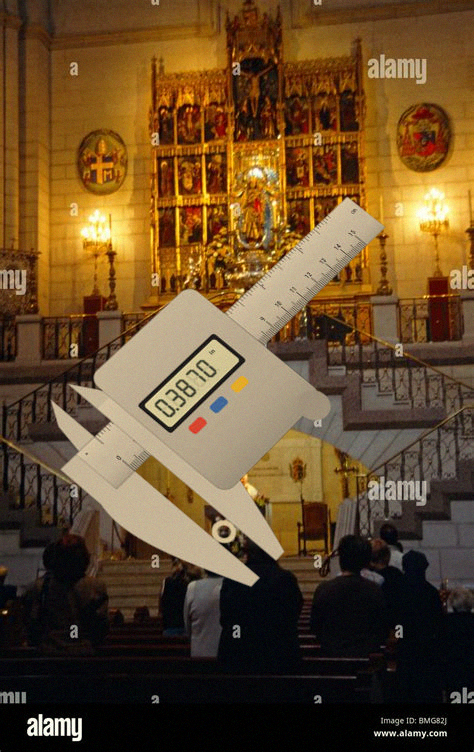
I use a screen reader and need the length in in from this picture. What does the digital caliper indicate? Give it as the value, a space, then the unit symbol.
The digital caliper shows 0.3870 in
